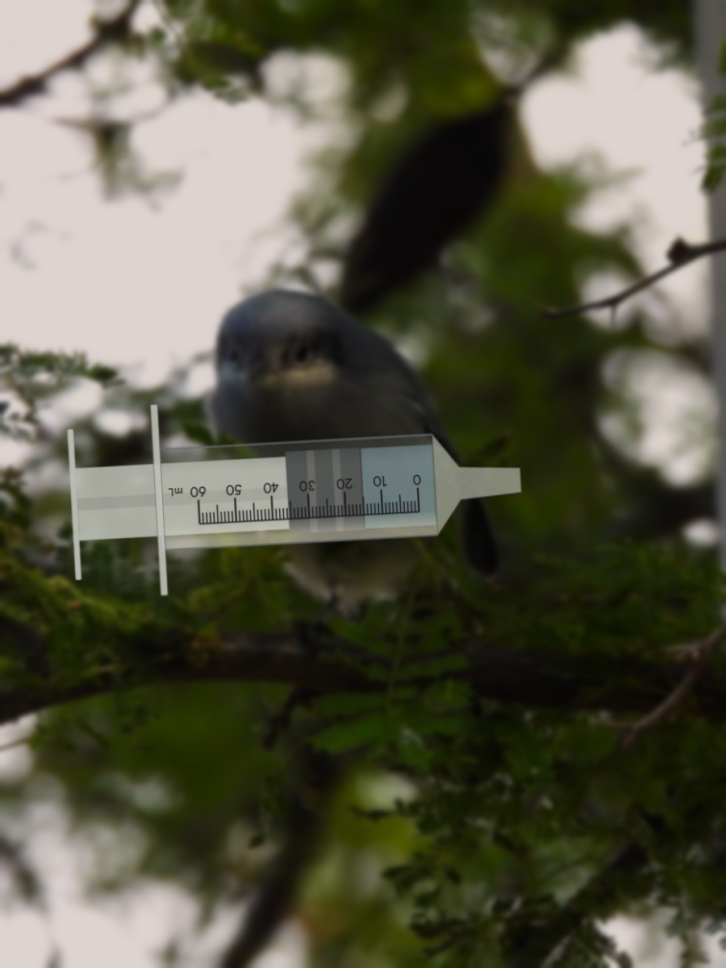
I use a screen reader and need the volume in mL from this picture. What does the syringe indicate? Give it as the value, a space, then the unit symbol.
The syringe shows 15 mL
